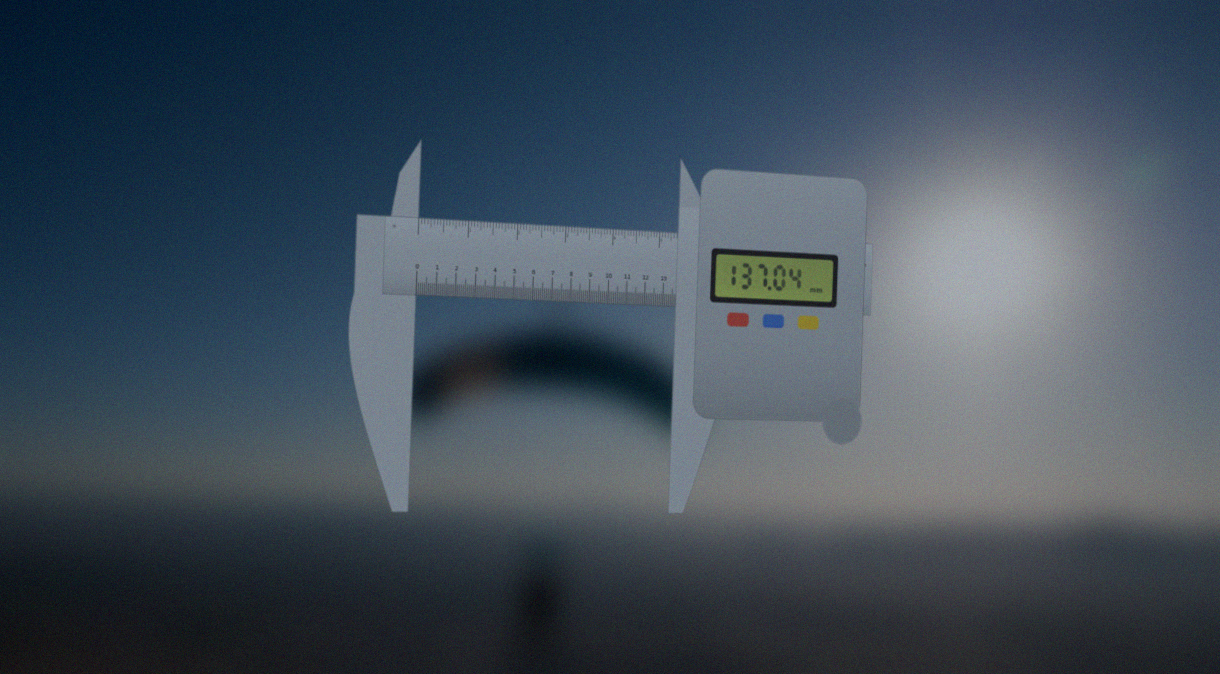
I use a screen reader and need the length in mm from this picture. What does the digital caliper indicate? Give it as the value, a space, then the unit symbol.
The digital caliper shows 137.04 mm
